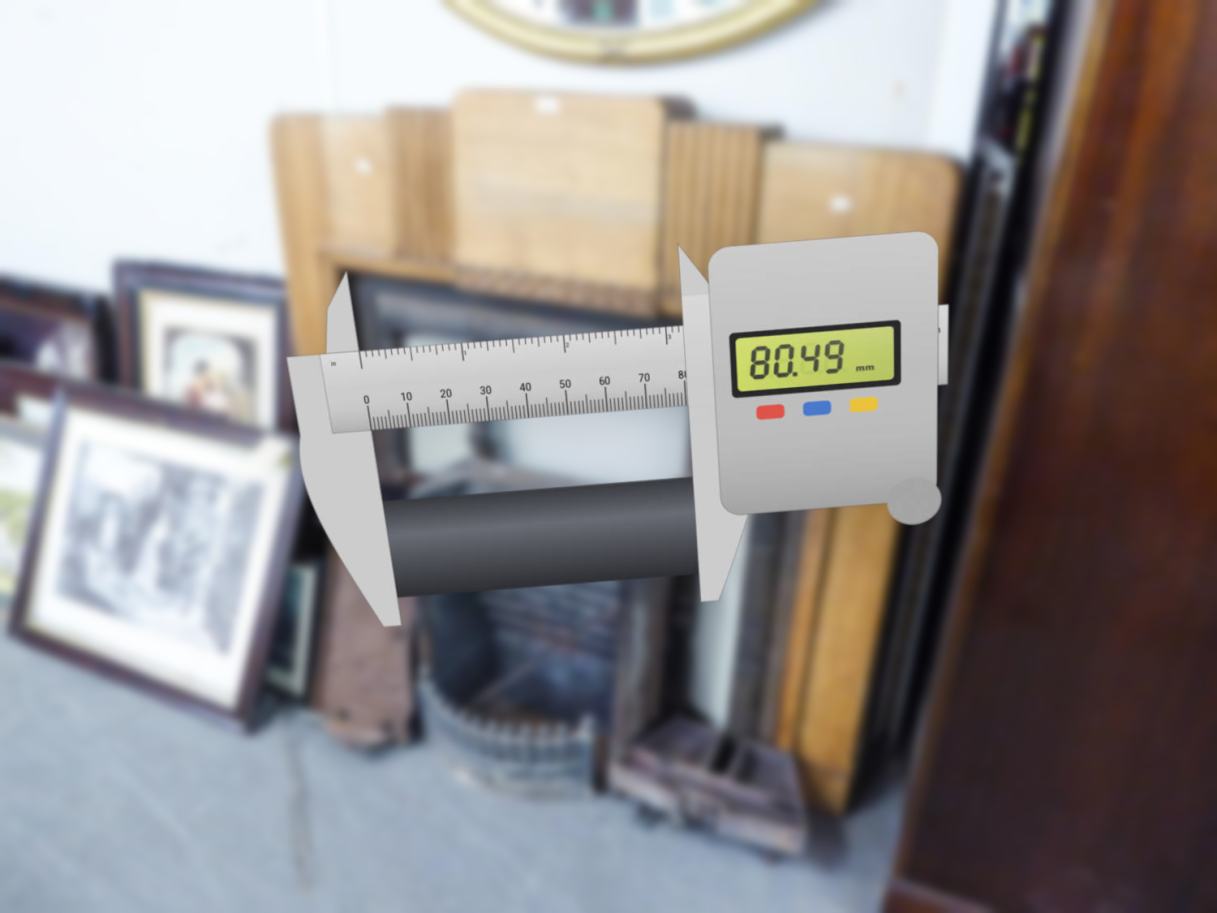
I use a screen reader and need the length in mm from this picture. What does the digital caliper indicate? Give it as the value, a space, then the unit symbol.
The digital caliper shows 80.49 mm
